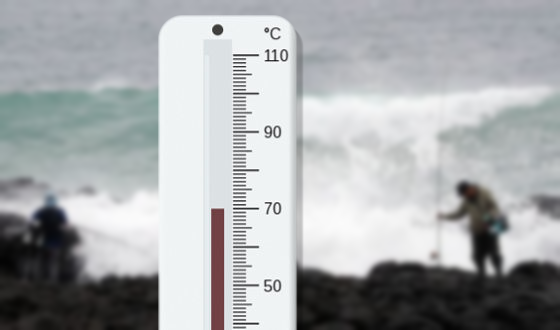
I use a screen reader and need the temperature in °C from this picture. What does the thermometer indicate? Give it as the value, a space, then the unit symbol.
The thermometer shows 70 °C
